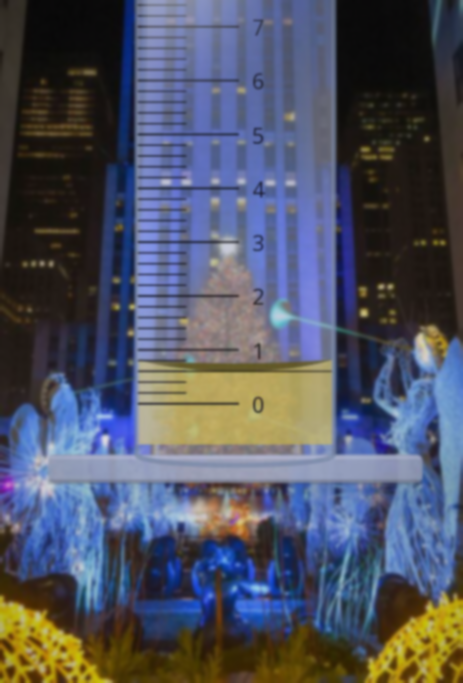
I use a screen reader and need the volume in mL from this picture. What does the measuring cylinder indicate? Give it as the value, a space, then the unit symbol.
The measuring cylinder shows 0.6 mL
